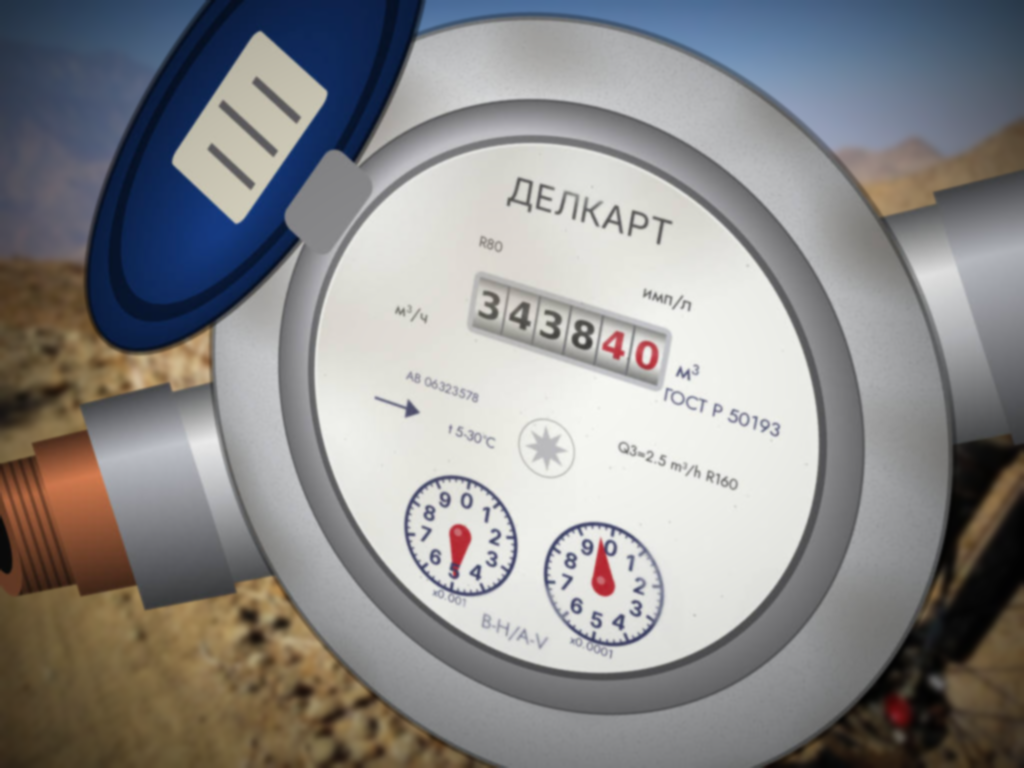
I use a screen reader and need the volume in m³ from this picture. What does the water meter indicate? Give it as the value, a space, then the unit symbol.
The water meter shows 3438.4049 m³
